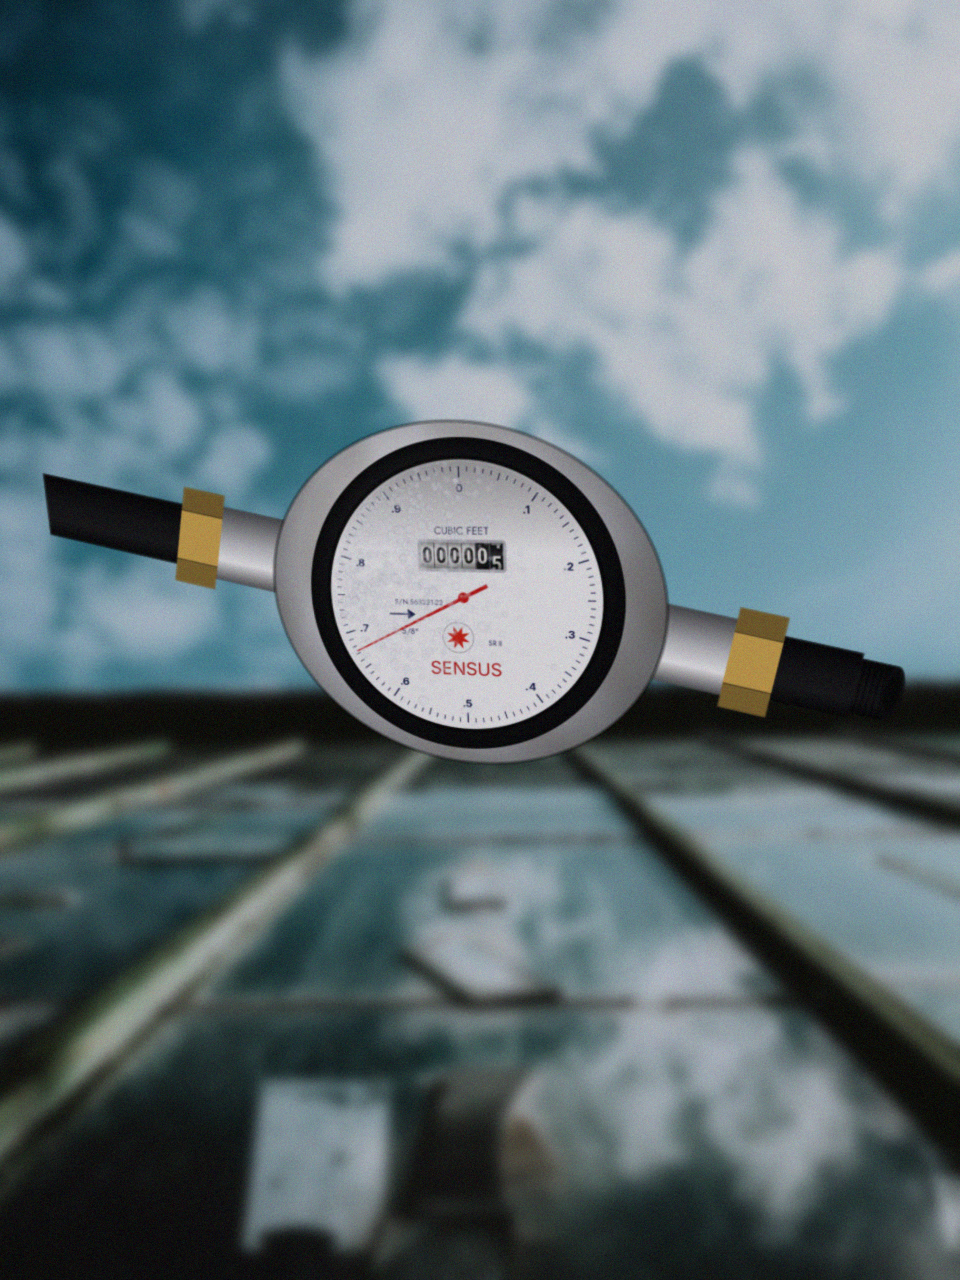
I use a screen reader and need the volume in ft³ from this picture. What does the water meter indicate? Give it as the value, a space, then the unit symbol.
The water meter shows 4.67 ft³
